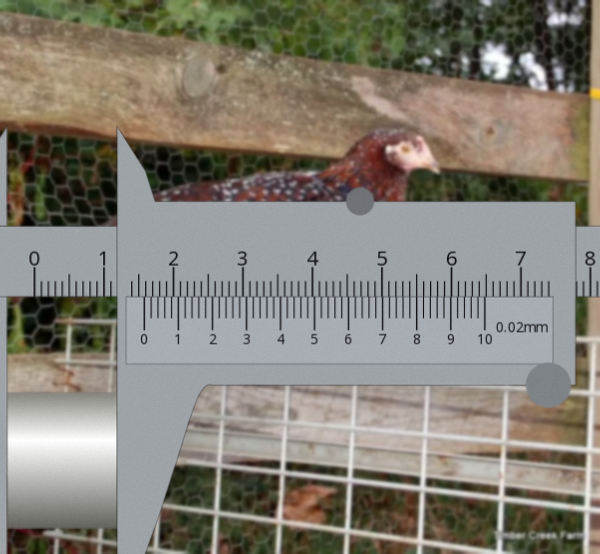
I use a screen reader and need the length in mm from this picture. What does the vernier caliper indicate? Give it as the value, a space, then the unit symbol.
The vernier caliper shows 15.8 mm
